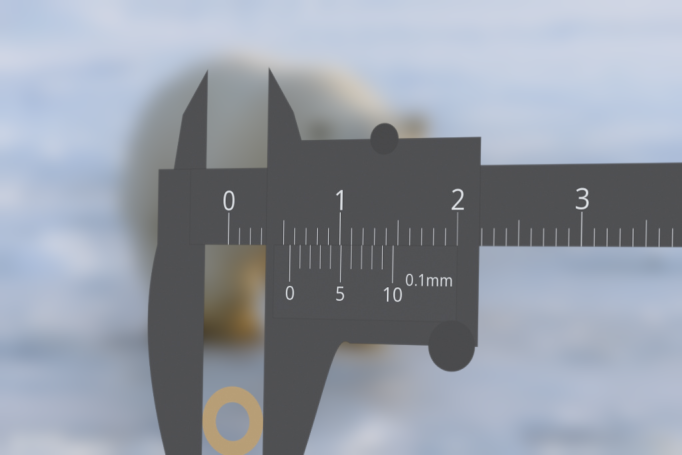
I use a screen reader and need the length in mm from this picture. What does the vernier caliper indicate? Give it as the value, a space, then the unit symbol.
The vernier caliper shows 5.6 mm
